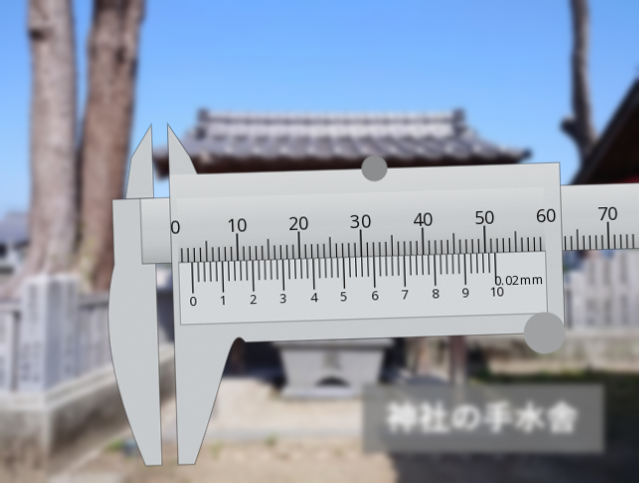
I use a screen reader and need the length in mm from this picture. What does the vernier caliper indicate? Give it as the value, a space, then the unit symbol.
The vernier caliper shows 2.6 mm
